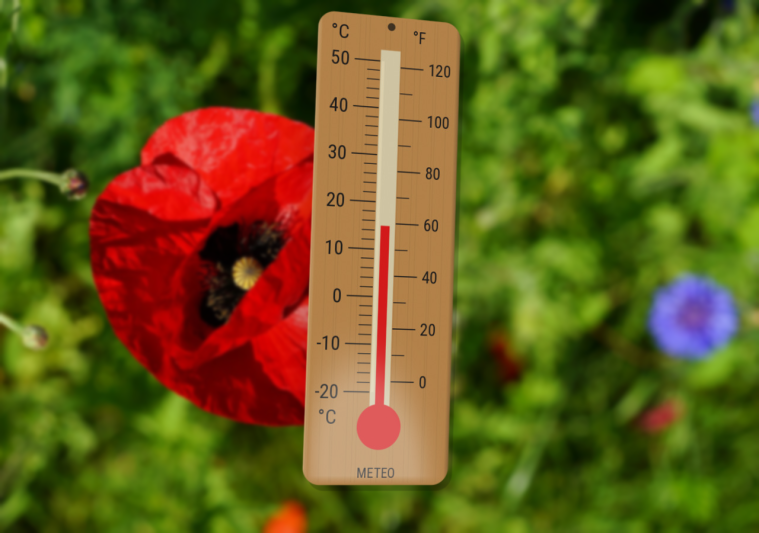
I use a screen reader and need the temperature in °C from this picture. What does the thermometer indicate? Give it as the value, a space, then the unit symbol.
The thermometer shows 15 °C
